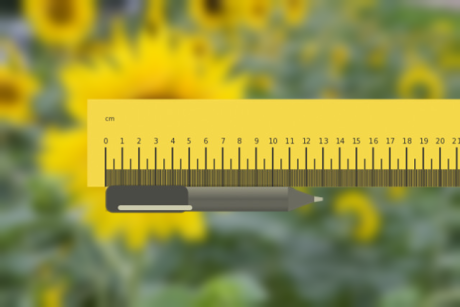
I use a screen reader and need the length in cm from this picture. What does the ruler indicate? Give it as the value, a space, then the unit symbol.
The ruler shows 13 cm
